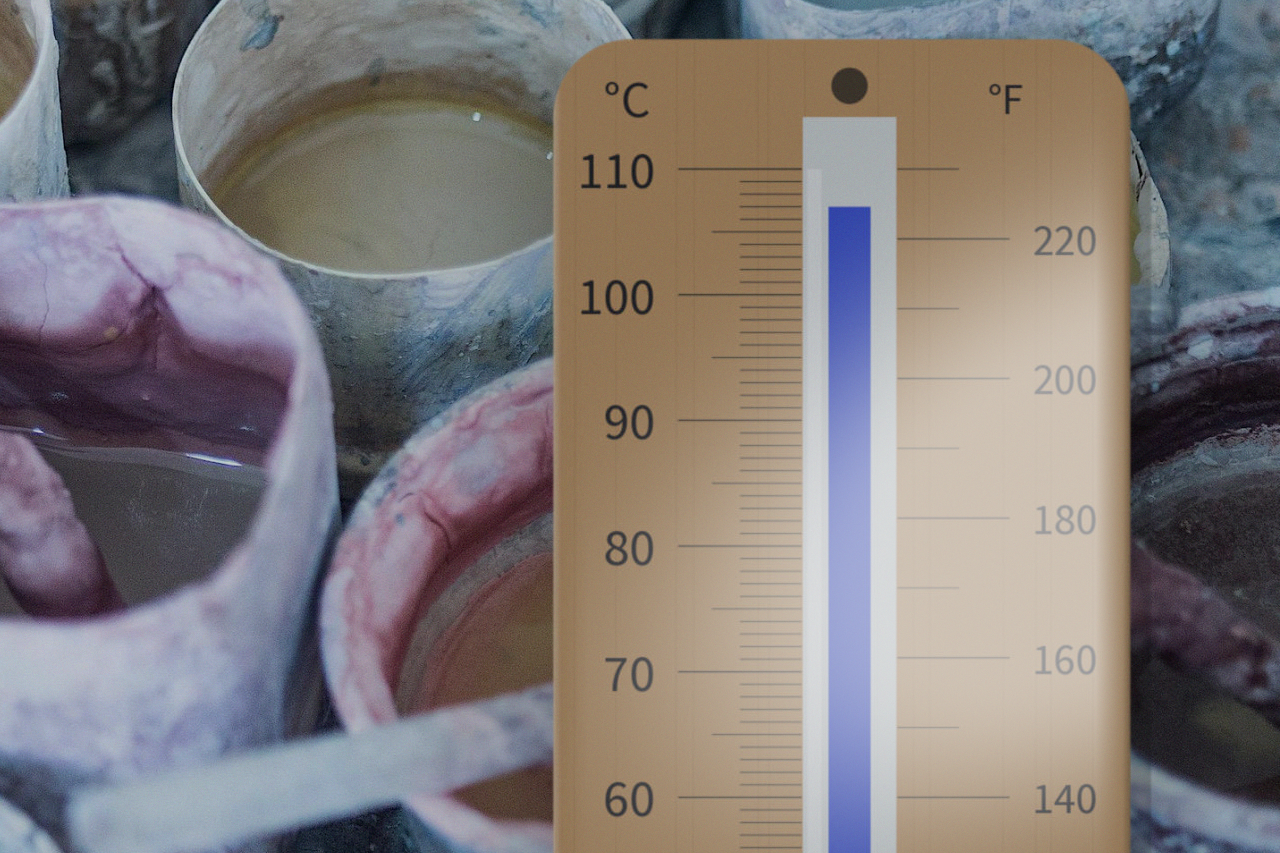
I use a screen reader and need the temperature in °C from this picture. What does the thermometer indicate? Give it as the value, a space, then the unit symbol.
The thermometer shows 107 °C
